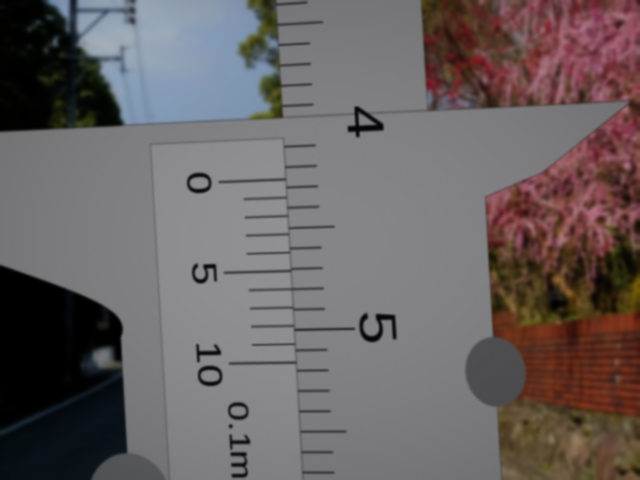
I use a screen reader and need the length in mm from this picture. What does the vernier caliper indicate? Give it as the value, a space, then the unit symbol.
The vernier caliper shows 42.6 mm
